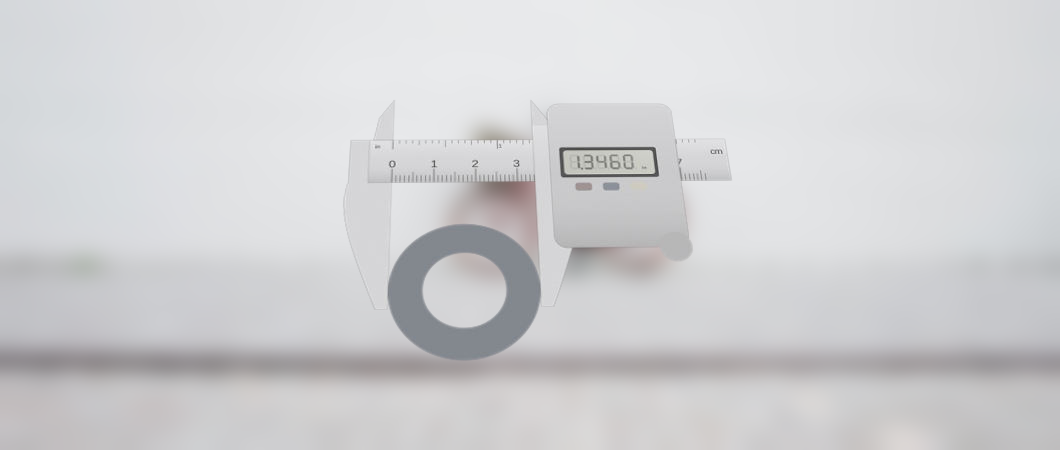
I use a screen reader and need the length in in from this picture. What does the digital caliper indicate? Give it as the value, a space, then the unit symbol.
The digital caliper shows 1.3460 in
